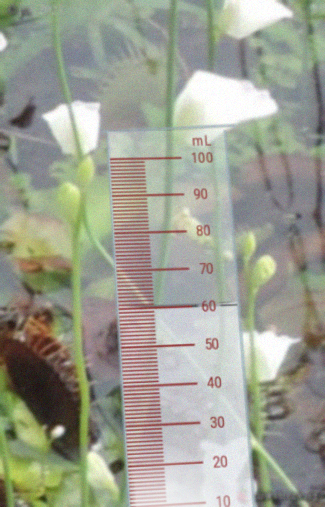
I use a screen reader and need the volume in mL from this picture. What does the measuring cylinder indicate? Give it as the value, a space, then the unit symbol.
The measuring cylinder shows 60 mL
